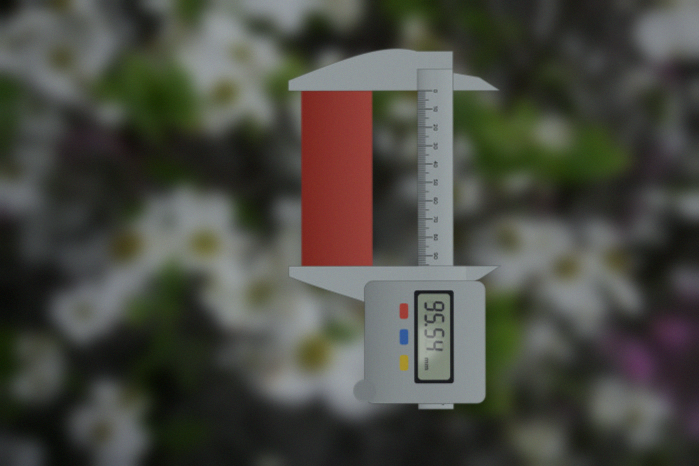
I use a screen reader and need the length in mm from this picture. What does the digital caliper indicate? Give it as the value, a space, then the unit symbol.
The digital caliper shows 95.54 mm
